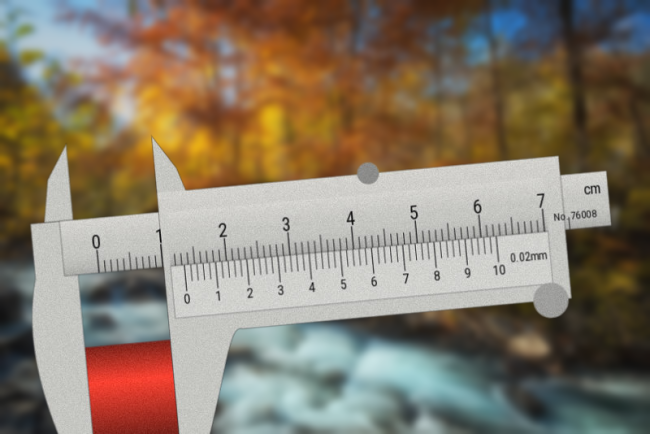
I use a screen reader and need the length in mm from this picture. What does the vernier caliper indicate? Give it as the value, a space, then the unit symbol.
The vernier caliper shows 13.4 mm
